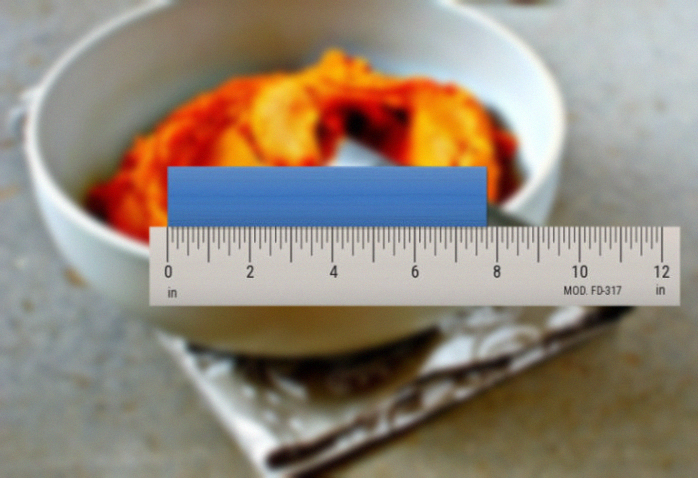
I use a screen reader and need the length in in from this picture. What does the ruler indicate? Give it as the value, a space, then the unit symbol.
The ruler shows 7.75 in
